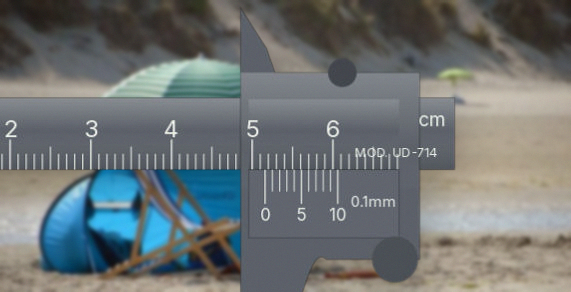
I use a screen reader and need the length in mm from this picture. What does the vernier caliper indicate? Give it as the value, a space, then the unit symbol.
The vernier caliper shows 51.6 mm
